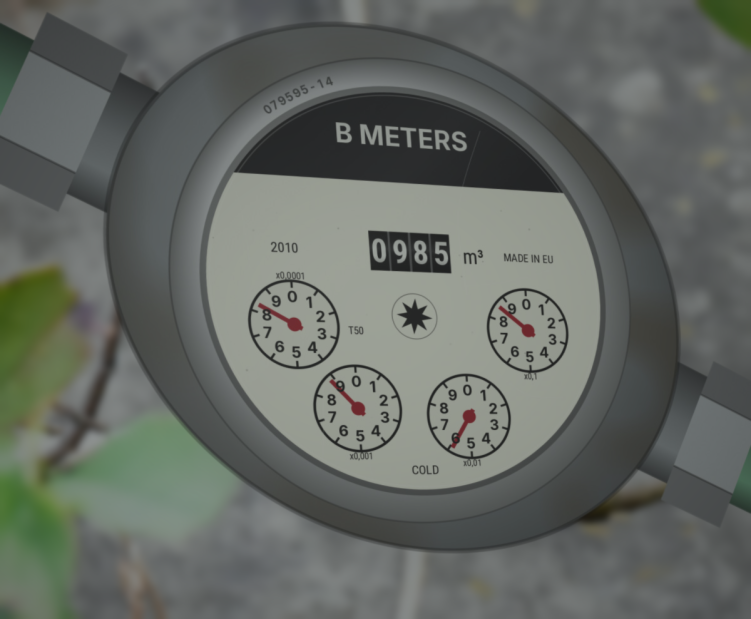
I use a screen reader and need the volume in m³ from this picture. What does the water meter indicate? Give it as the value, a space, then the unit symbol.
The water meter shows 985.8588 m³
